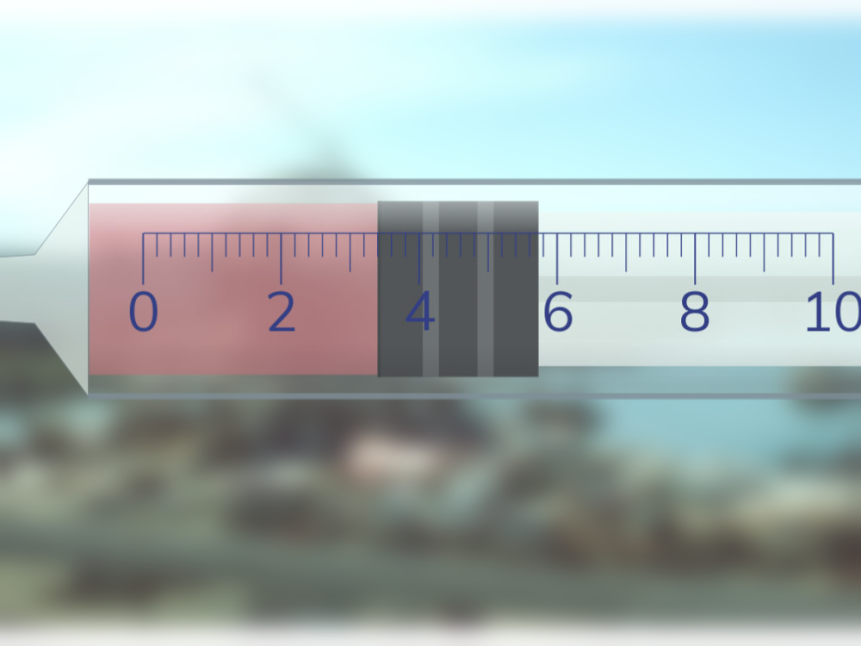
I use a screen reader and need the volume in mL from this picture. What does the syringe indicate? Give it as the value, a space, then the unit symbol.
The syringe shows 3.4 mL
